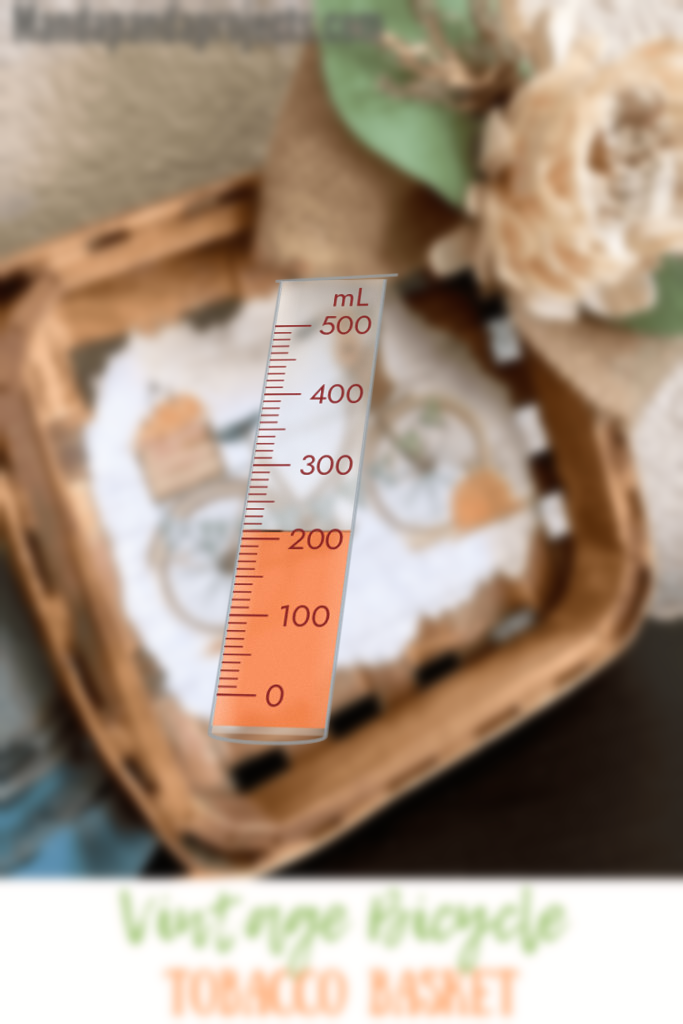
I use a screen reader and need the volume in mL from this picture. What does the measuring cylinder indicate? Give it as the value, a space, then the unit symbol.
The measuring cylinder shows 210 mL
